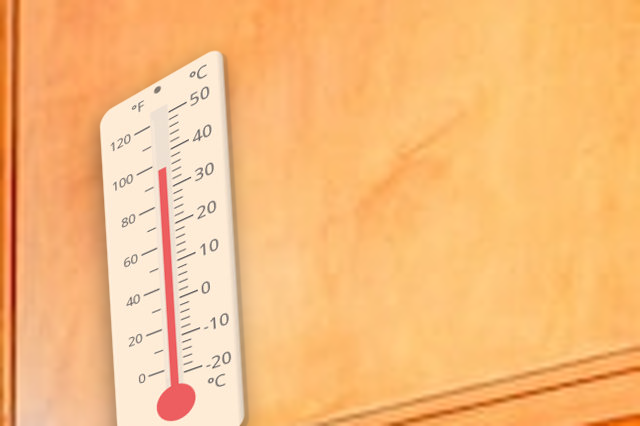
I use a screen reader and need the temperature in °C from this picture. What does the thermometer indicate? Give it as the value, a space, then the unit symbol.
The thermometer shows 36 °C
